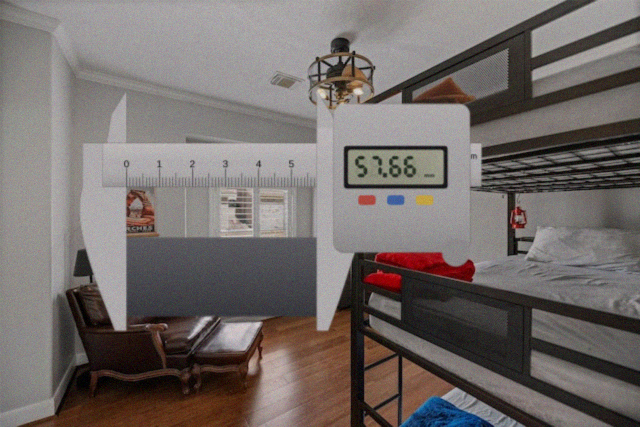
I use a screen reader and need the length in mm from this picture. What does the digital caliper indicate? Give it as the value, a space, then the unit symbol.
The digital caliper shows 57.66 mm
